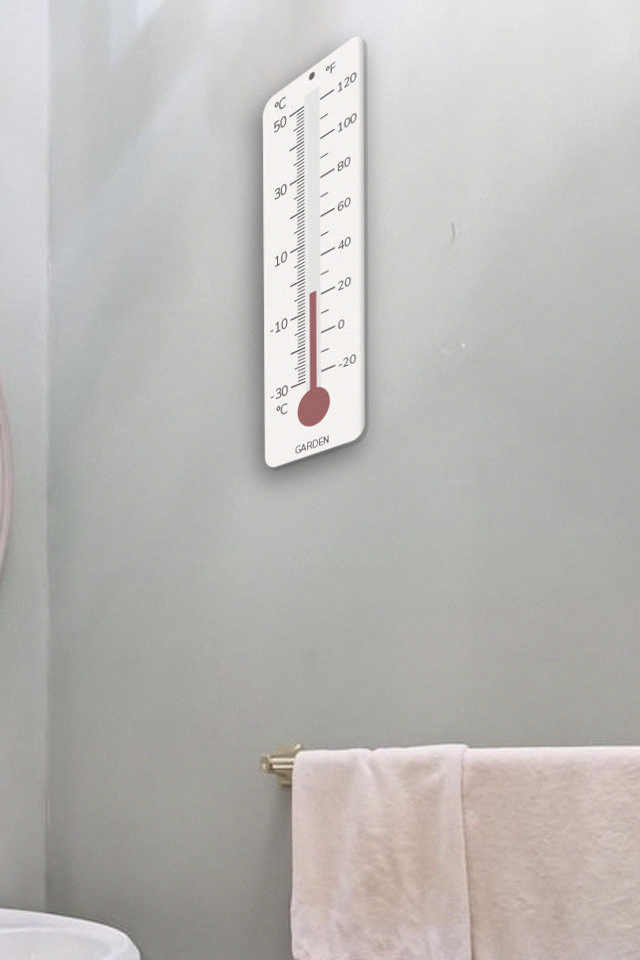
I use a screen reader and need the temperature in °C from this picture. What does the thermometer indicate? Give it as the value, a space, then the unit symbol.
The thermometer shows -5 °C
